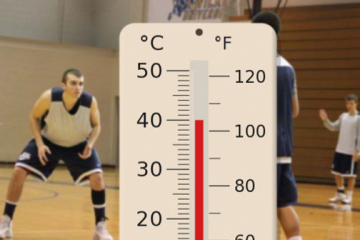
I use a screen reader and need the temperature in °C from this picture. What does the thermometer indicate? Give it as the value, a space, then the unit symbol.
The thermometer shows 40 °C
